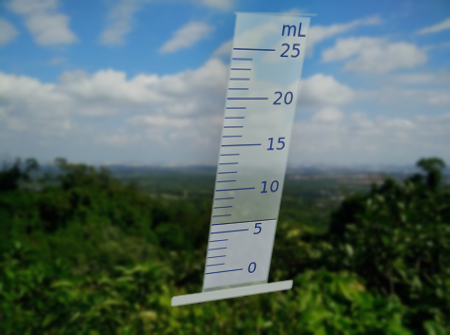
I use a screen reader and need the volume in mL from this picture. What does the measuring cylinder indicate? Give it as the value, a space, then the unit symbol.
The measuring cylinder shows 6 mL
